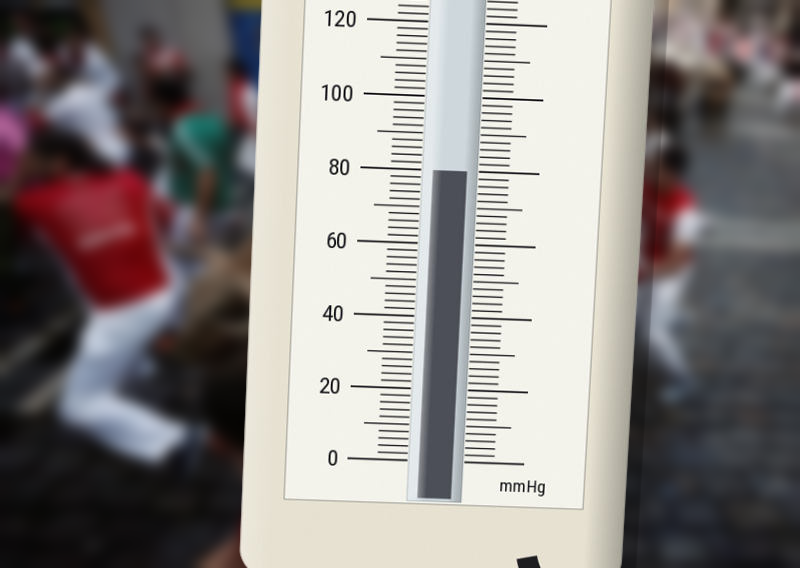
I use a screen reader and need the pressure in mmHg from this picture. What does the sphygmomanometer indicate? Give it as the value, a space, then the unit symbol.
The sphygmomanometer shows 80 mmHg
